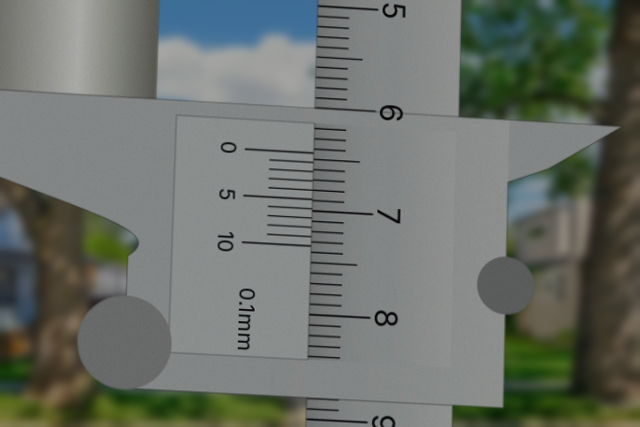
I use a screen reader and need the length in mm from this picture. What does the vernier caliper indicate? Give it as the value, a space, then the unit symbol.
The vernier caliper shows 64.4 mm
